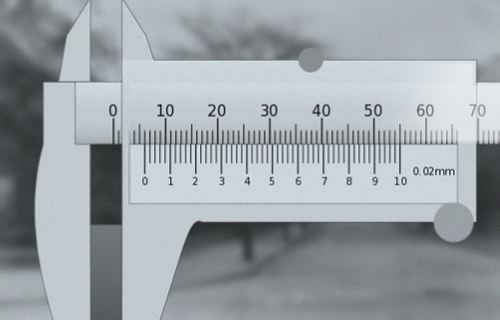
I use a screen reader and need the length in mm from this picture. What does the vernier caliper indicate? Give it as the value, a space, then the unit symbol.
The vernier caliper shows 6.0 mm
